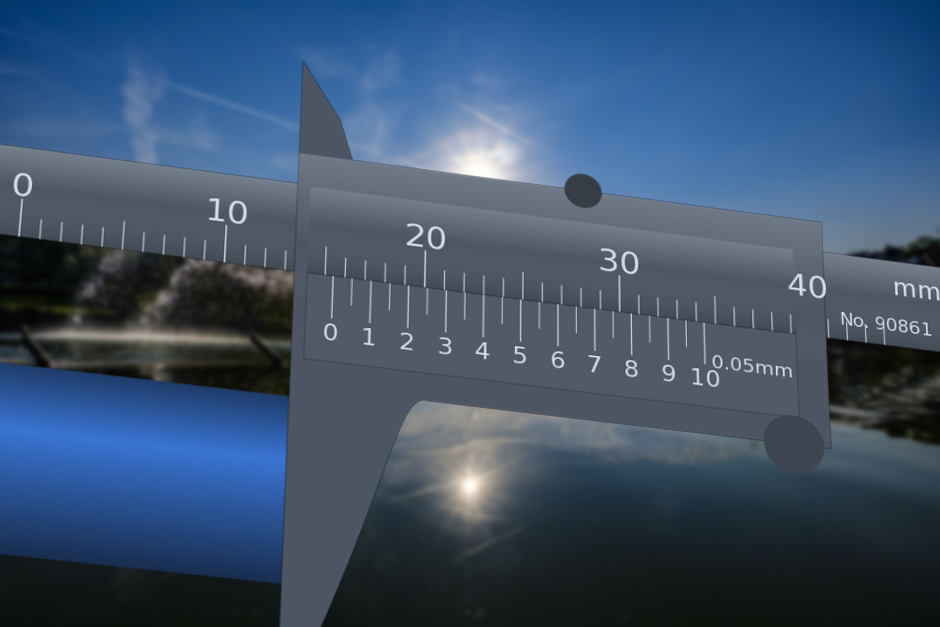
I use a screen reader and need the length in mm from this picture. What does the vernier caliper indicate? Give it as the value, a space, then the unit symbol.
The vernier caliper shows 15.4 mm
